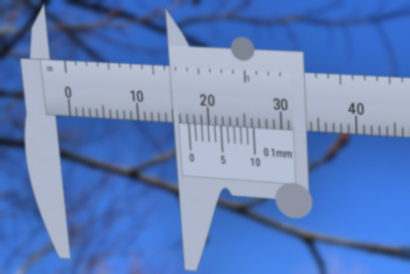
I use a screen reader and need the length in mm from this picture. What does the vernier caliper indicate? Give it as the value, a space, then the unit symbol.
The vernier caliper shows 17.2 mm
